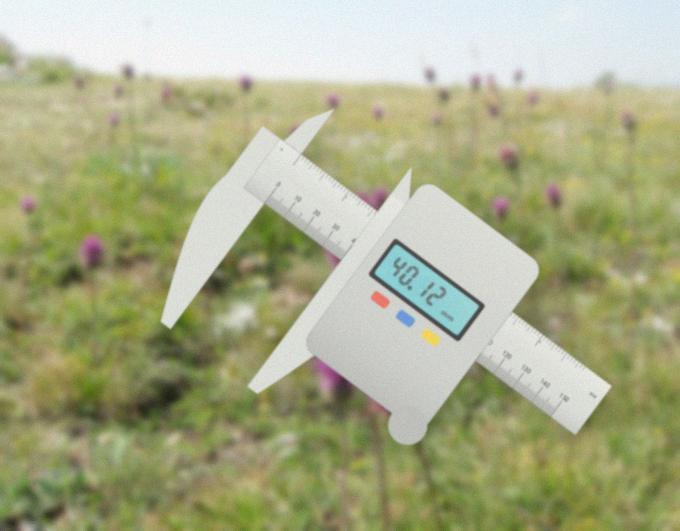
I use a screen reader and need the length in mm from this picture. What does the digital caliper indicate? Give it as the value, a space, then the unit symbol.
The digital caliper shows 40.12 mm
